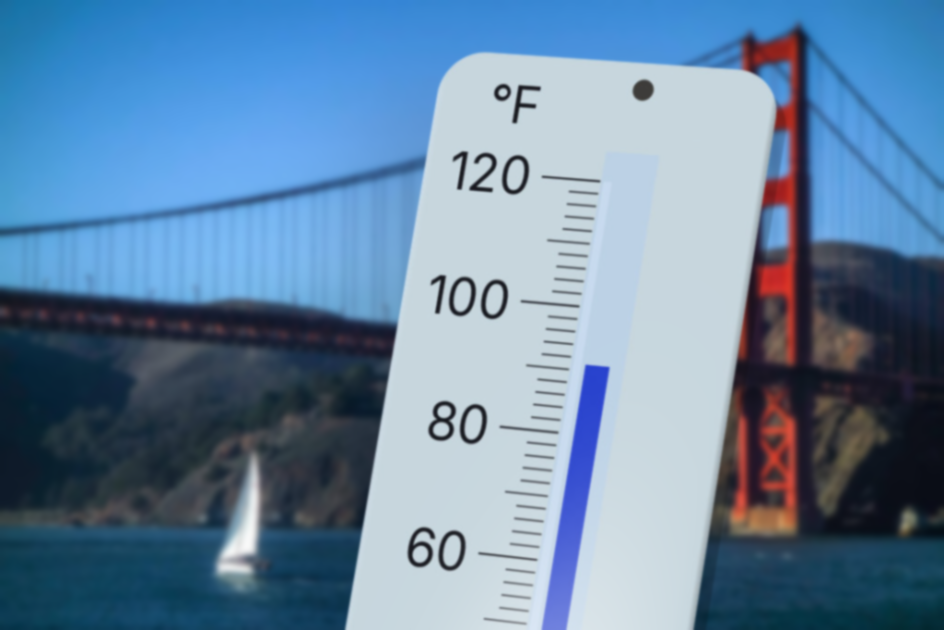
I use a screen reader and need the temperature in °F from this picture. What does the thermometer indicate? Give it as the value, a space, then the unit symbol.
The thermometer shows 91 °F
